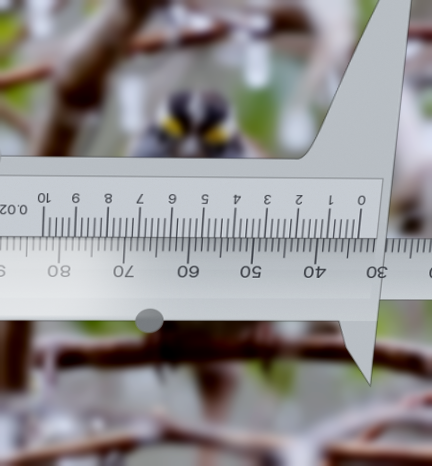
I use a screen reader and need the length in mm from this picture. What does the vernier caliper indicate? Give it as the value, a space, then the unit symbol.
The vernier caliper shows 33.6 mm
